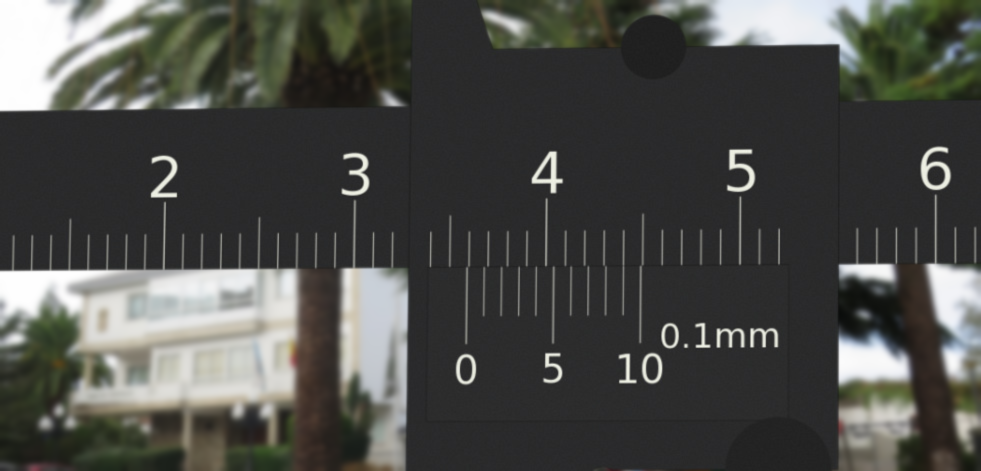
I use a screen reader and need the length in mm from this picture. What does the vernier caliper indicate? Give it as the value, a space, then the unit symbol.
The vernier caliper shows 35.9 mm
